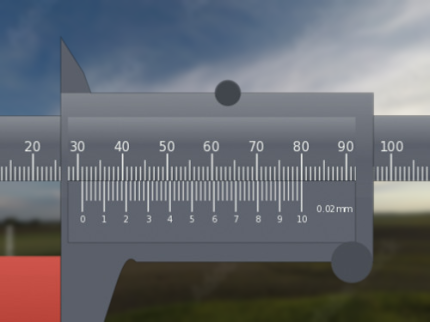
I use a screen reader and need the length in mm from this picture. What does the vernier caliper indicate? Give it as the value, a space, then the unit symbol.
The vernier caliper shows 31.0 mm
